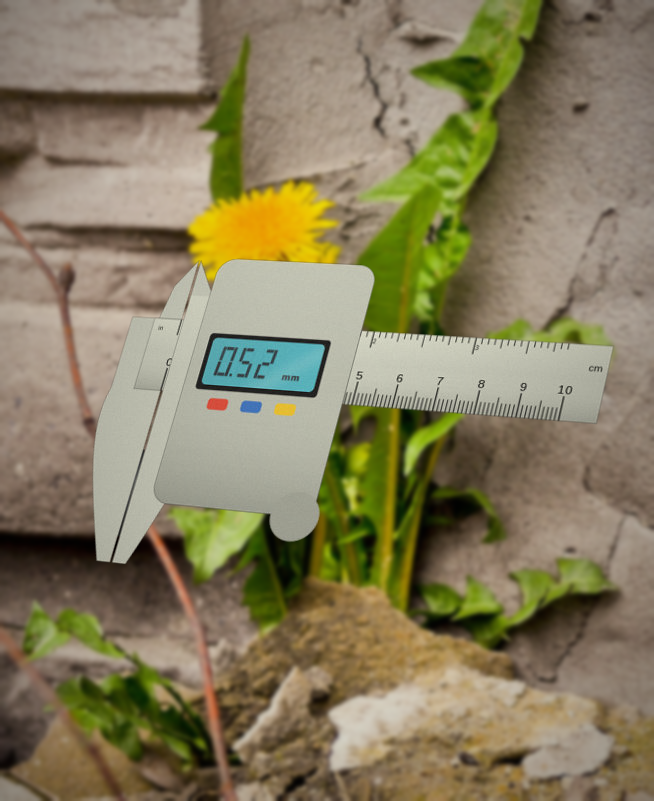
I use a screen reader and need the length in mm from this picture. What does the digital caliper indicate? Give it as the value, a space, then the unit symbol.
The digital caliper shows 0.52 mm
